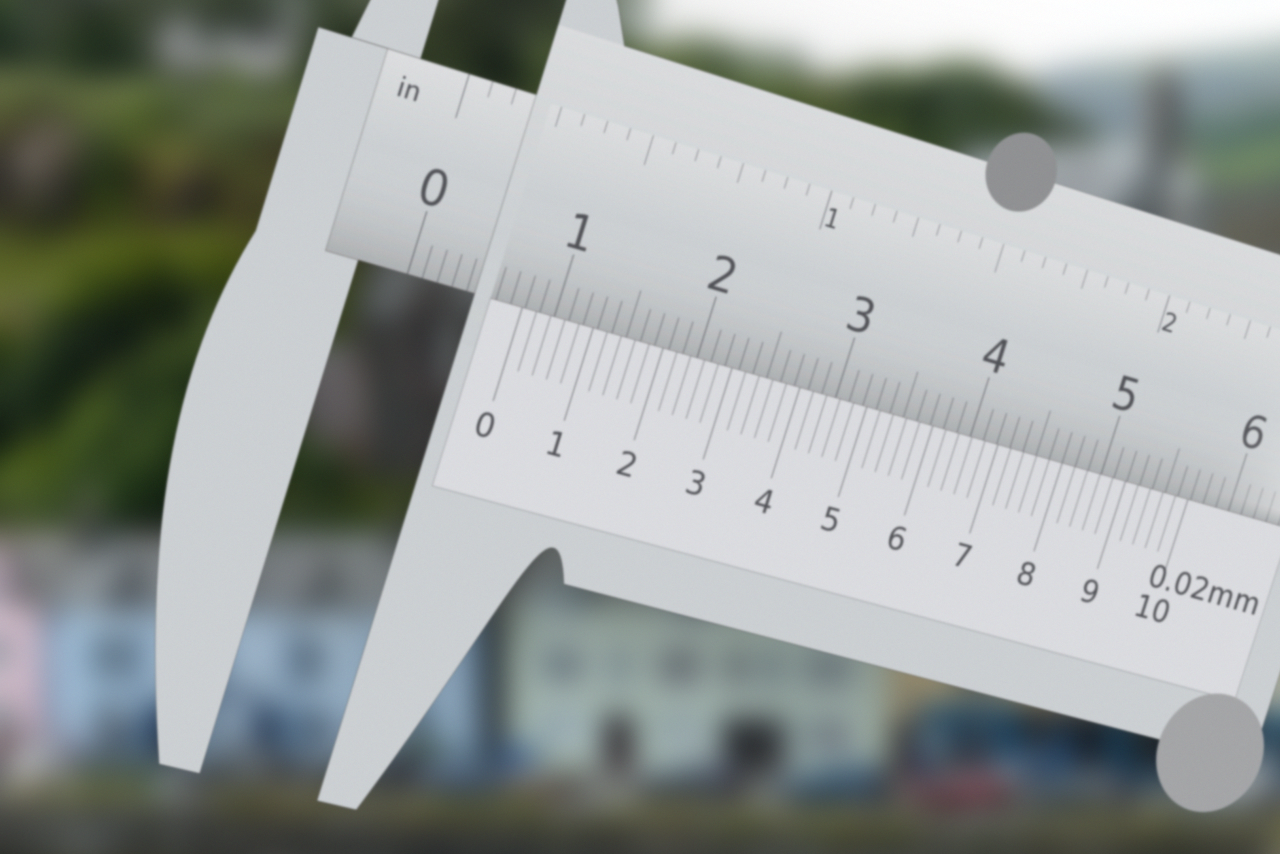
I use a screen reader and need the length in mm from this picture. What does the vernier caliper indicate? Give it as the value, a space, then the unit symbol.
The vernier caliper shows 7.8 mm
